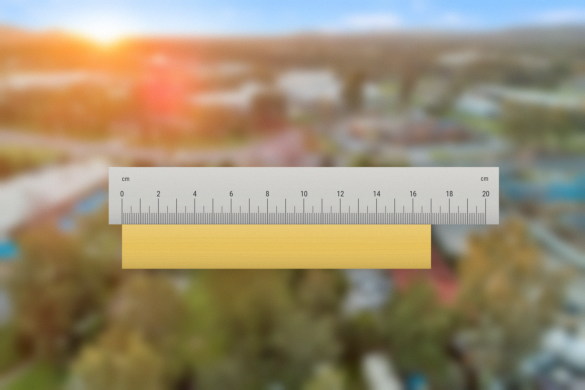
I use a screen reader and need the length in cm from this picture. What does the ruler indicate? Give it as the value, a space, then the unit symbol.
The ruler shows 17 cm
